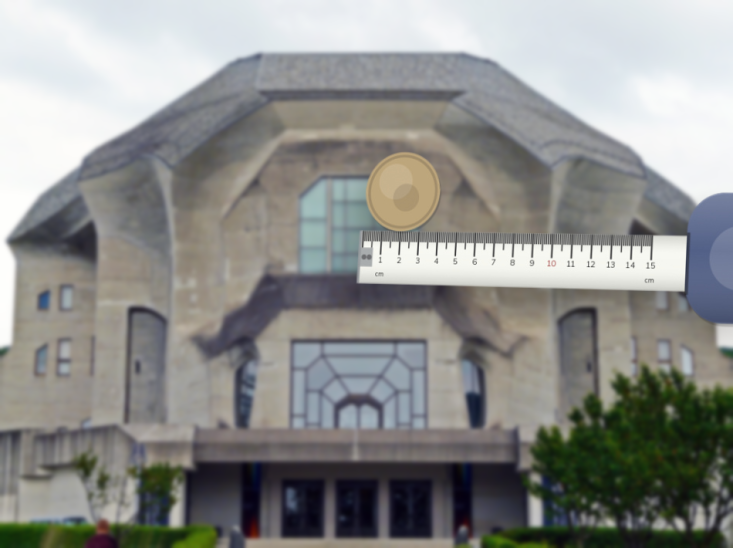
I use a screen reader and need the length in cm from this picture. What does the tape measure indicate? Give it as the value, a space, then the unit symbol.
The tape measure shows 4 cm
